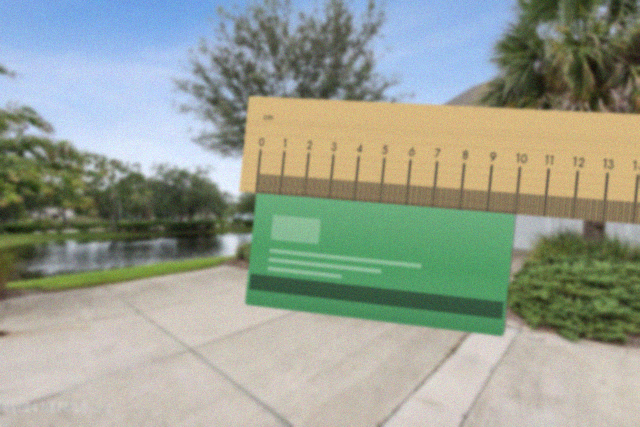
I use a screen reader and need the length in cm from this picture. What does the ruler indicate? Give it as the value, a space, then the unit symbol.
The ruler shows 10 cm
